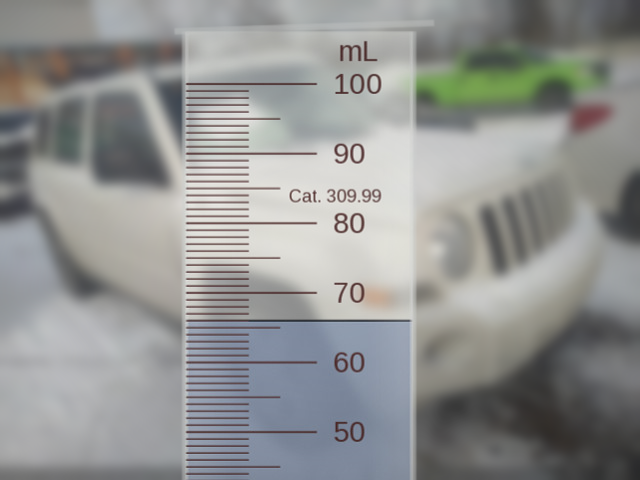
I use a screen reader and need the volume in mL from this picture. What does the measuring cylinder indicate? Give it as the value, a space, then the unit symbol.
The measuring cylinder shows 66 mL
